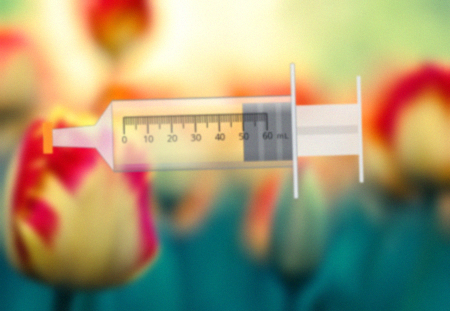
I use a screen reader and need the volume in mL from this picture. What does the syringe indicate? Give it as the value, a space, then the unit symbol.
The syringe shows 50 mL
